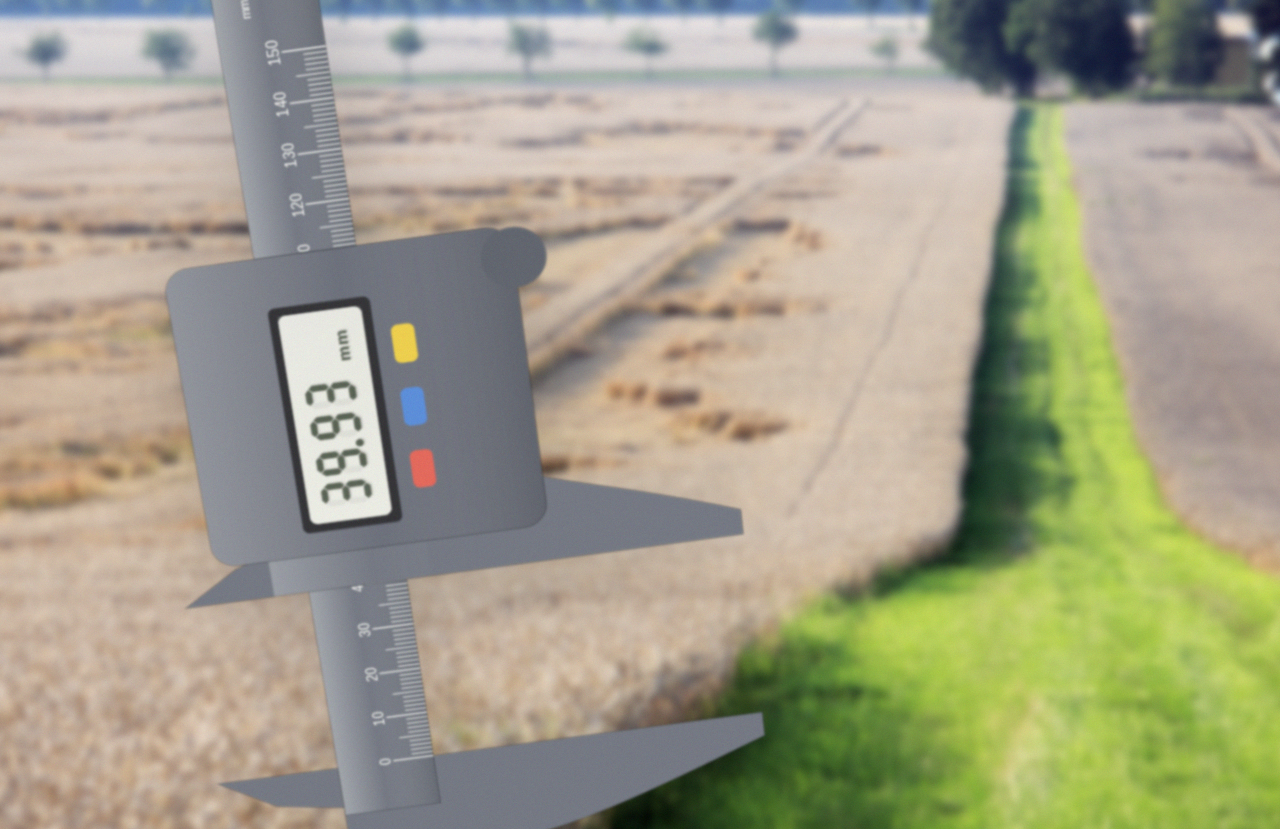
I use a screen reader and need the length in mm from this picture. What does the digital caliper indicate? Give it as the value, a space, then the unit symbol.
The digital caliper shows 39.93 mm
